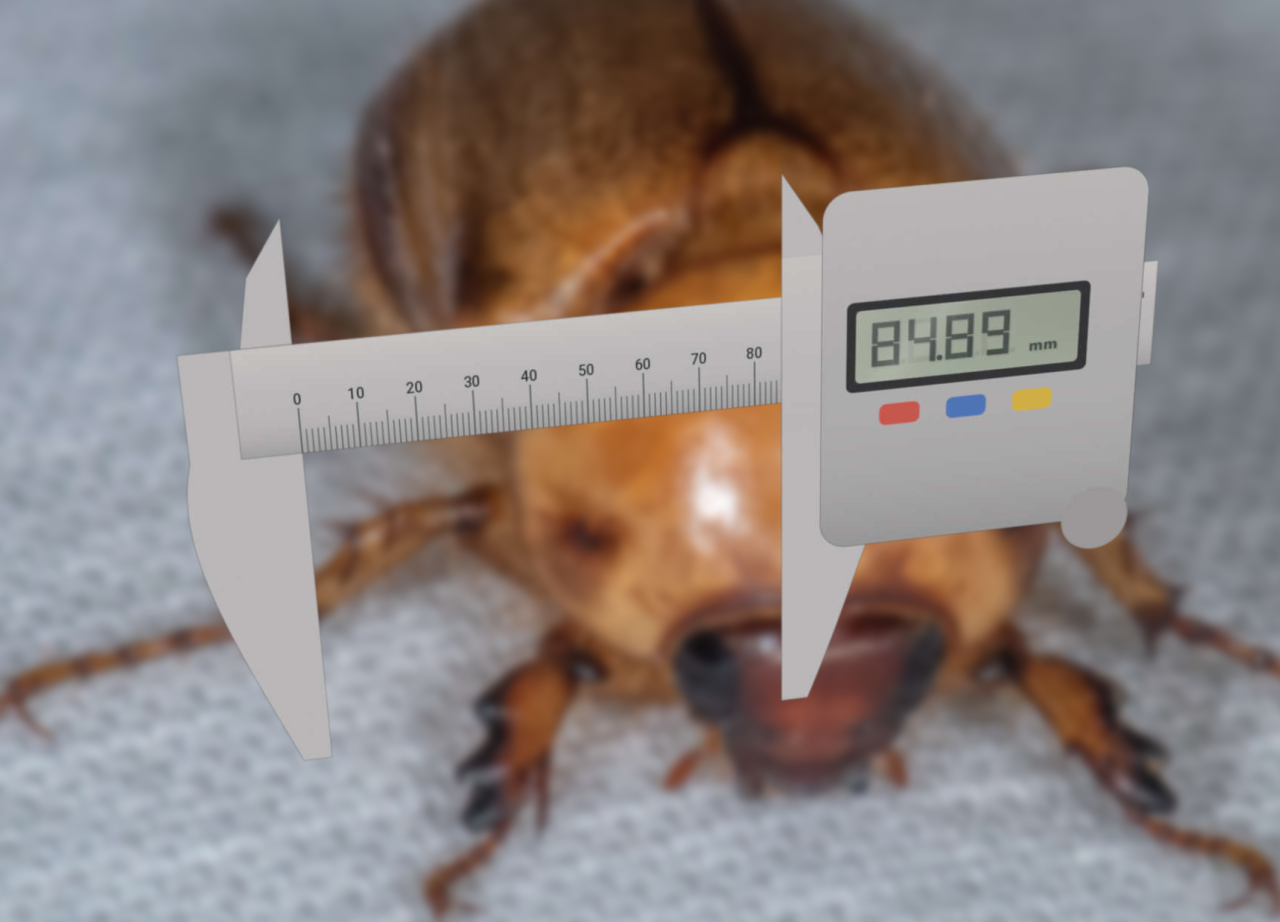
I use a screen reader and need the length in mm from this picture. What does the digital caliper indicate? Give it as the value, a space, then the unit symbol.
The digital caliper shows 84.89 mm
